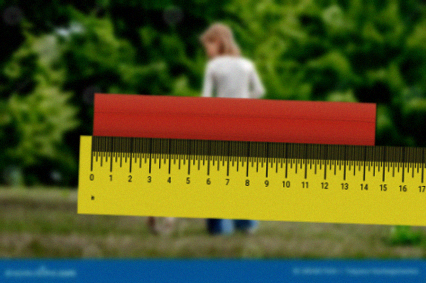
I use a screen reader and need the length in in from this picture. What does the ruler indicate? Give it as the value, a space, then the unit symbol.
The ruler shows 14.5 in
